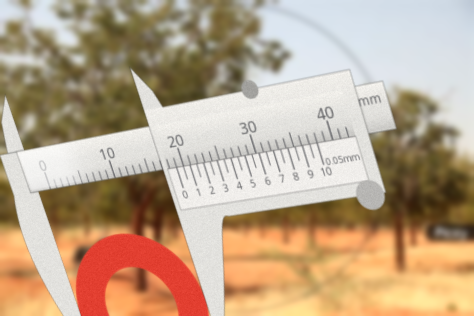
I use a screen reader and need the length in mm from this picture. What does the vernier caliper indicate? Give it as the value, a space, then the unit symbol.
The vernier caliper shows 19.0 mm
